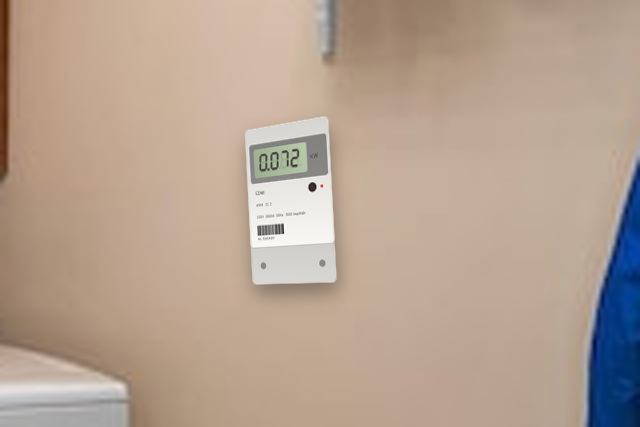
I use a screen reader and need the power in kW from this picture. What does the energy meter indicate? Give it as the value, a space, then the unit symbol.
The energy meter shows 0.072 kW
